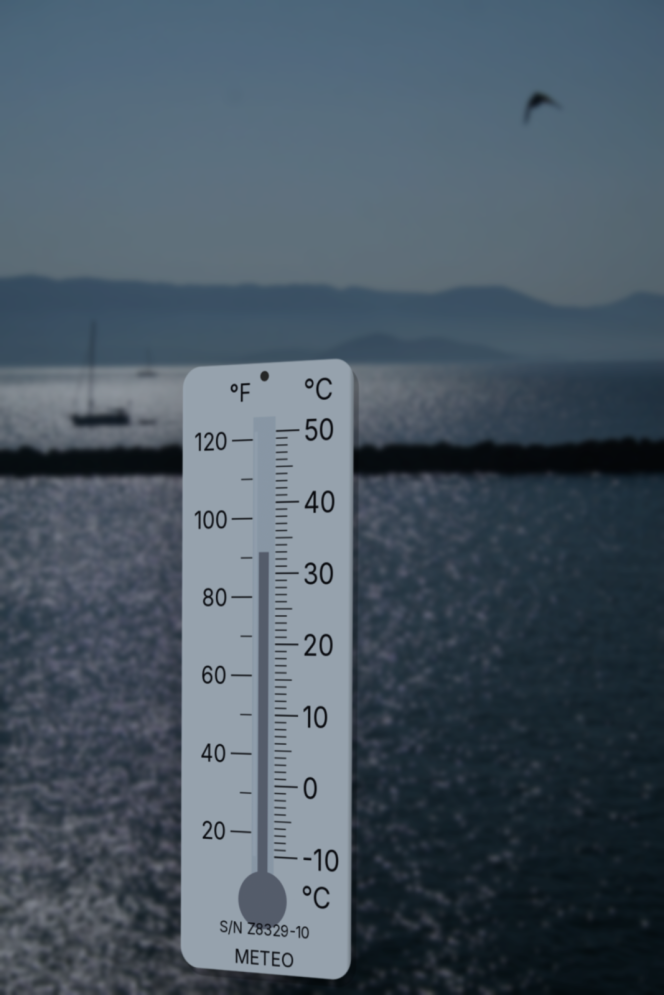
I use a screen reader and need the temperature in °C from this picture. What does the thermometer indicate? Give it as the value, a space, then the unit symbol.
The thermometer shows 33 °C
